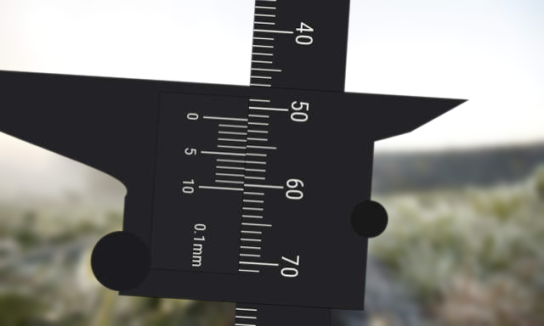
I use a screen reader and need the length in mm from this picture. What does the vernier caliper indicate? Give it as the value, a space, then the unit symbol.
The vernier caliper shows 51.6 mm
